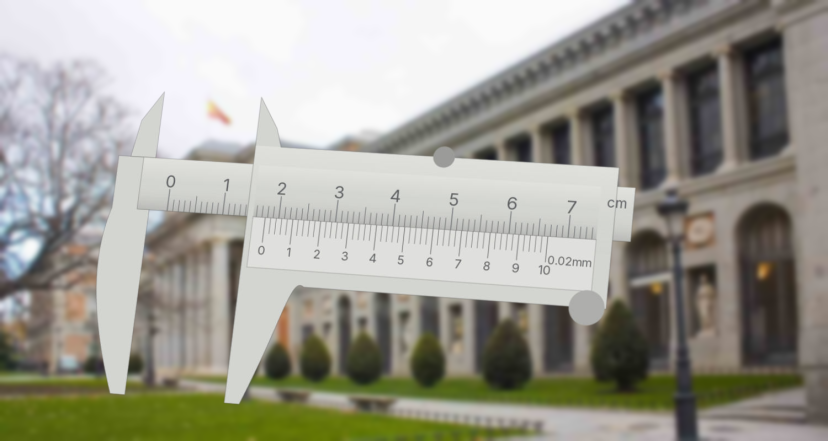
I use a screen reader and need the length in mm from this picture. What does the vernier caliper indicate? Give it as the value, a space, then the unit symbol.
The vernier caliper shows 17.6 mm
